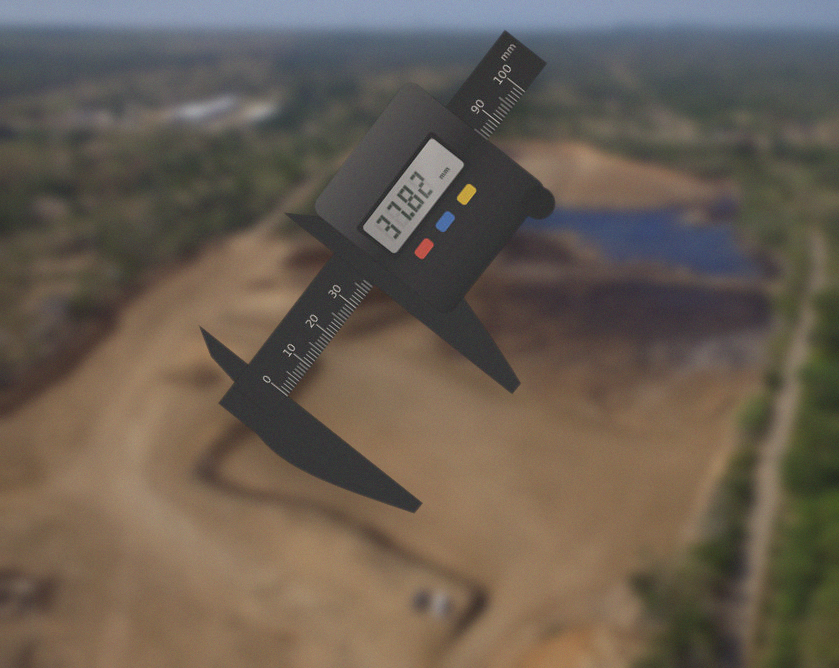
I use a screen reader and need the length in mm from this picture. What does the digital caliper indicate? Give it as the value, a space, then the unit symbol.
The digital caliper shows 37.82 mm
